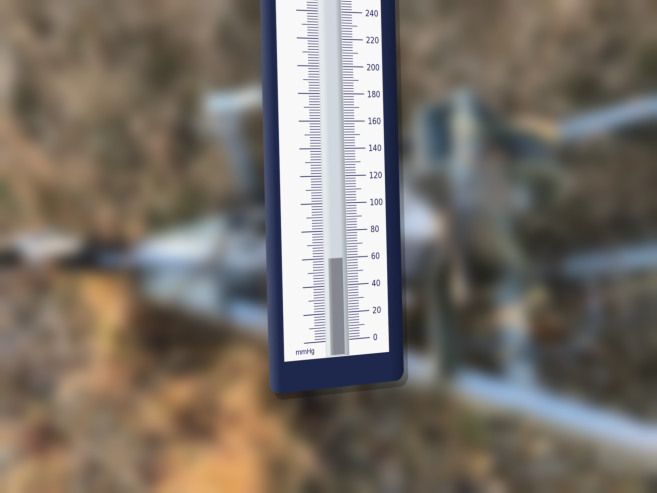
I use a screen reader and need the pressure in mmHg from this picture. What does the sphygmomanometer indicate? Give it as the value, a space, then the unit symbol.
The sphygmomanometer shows 60 mmHg
